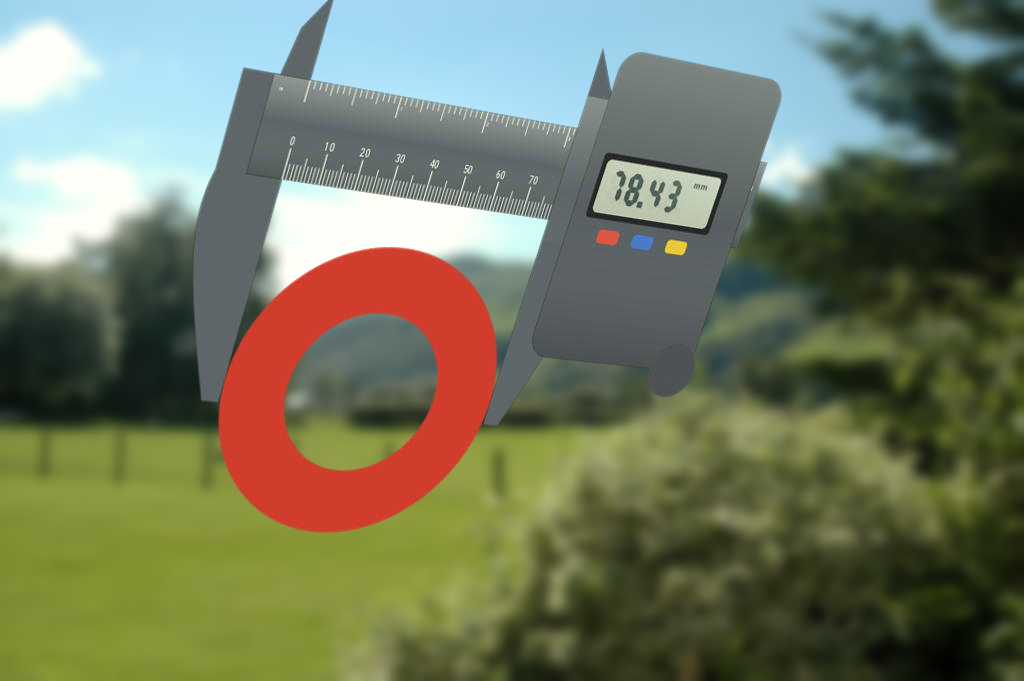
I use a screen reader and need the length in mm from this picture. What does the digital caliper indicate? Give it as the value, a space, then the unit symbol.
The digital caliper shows 78.43 mm
